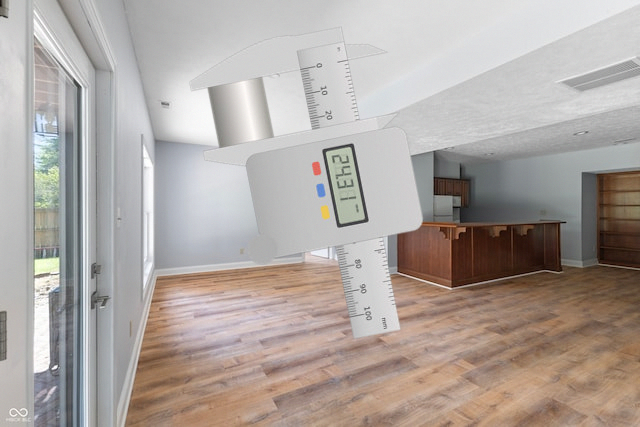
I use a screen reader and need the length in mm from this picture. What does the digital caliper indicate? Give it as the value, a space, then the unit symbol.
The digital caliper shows 24.31 mm
